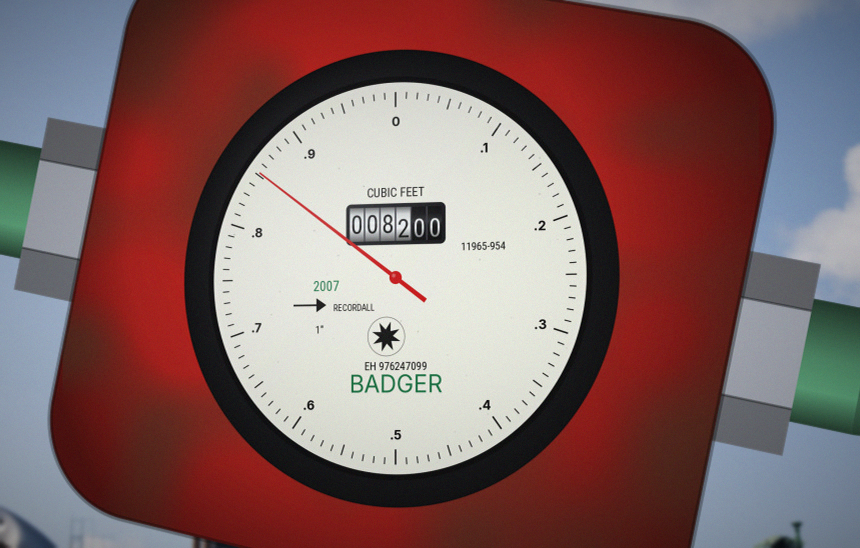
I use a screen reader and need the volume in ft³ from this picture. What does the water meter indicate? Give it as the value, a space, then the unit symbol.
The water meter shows 8199.85 ft³
